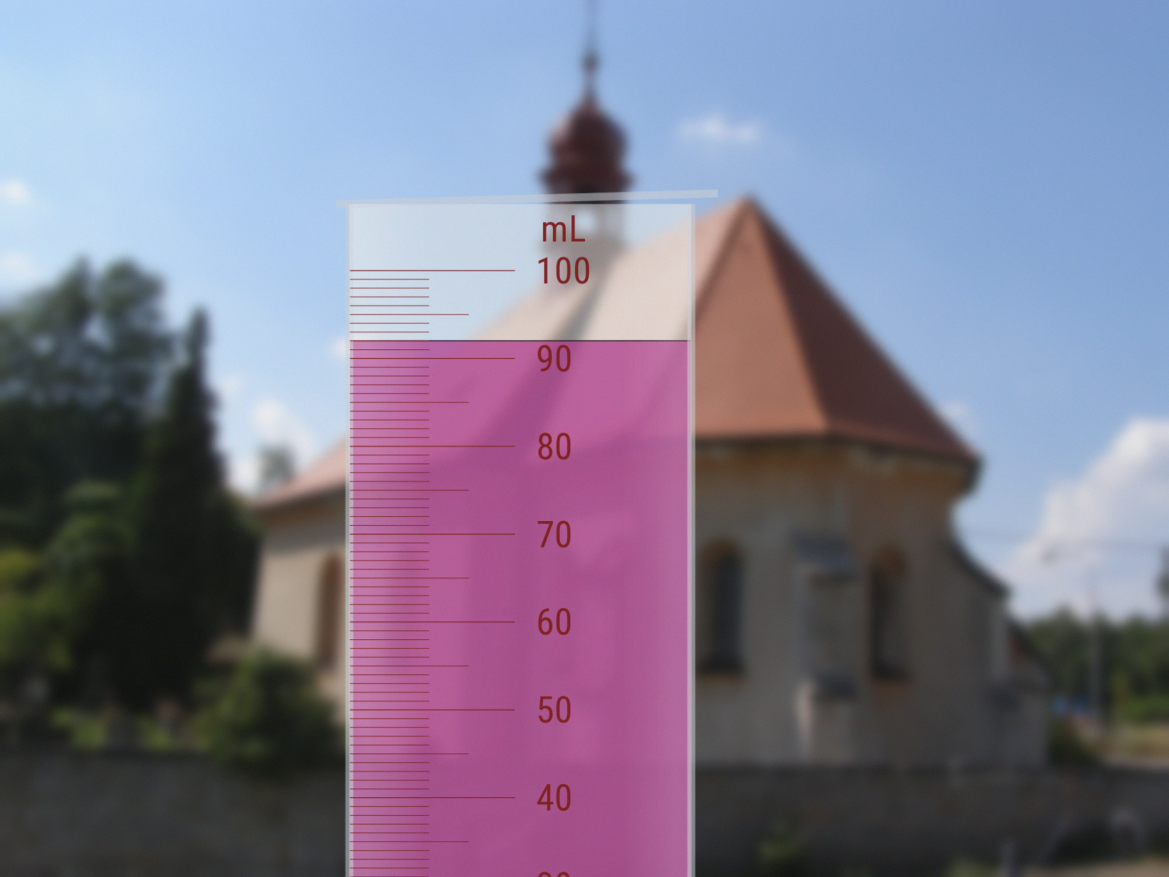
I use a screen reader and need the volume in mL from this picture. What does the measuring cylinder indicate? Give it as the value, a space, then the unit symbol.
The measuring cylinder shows 92 mL
